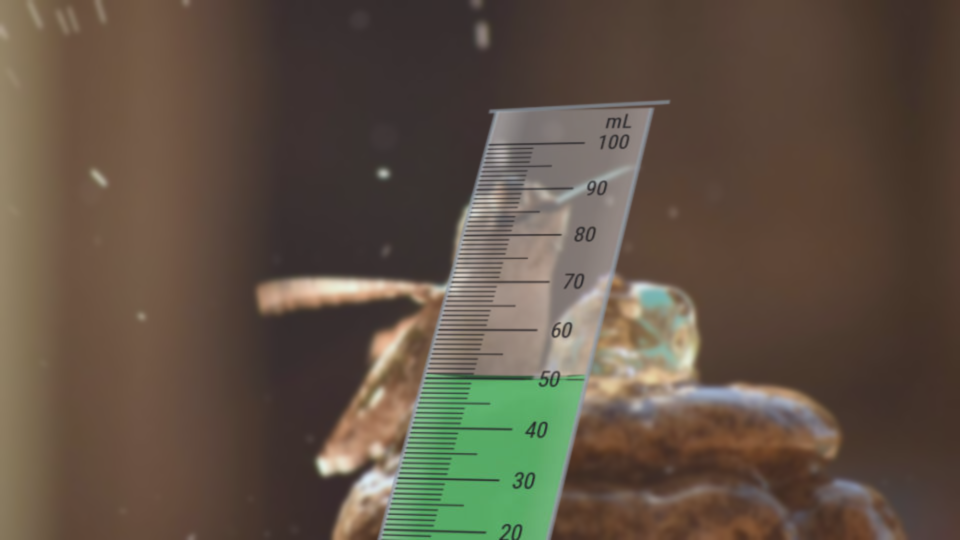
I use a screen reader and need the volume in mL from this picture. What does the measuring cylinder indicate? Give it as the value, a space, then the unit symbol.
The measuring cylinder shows 50 mL
